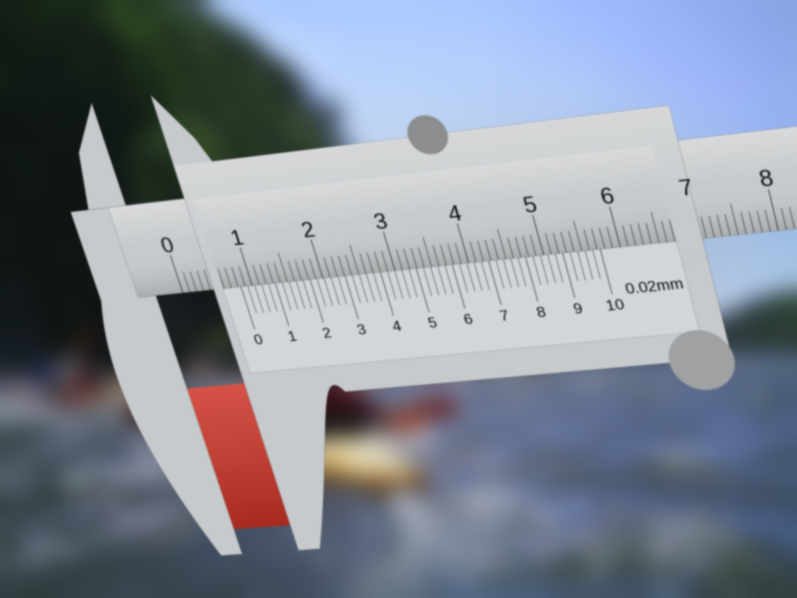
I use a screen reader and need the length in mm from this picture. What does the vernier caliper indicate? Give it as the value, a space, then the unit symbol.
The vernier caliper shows 8.4 mm
